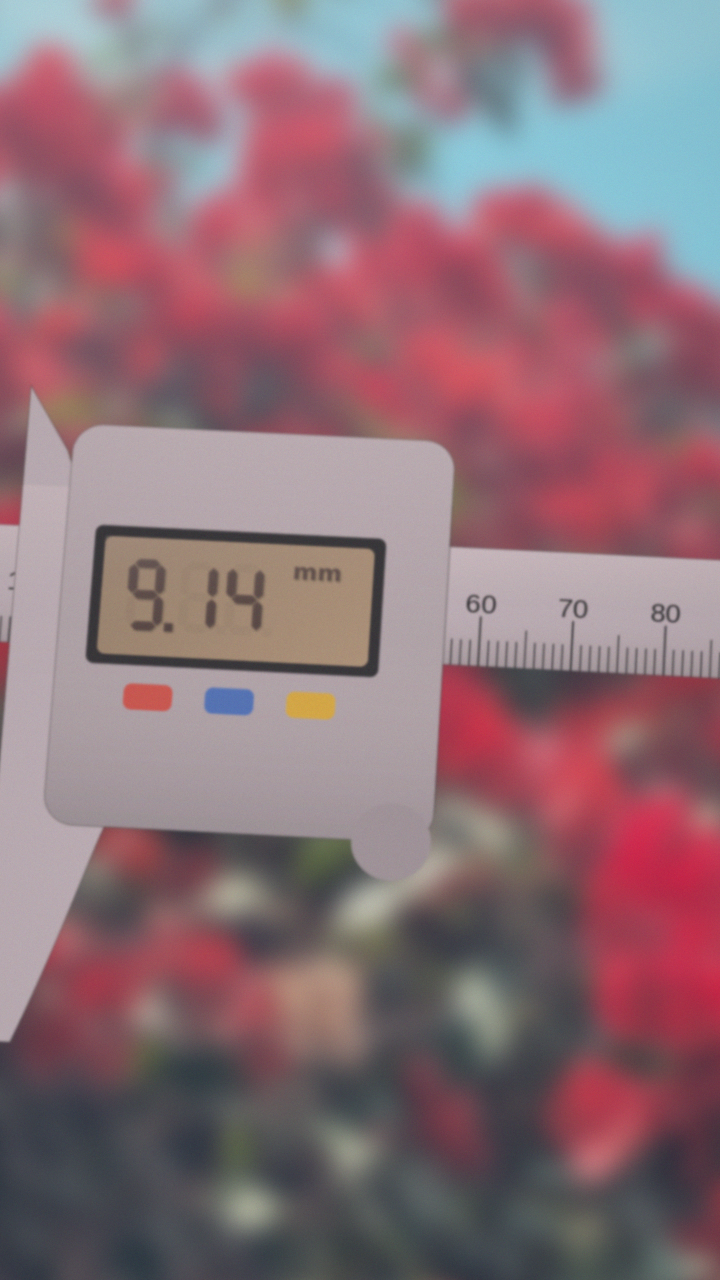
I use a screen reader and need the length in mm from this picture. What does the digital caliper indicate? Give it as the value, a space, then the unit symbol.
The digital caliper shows 9.14 mm
